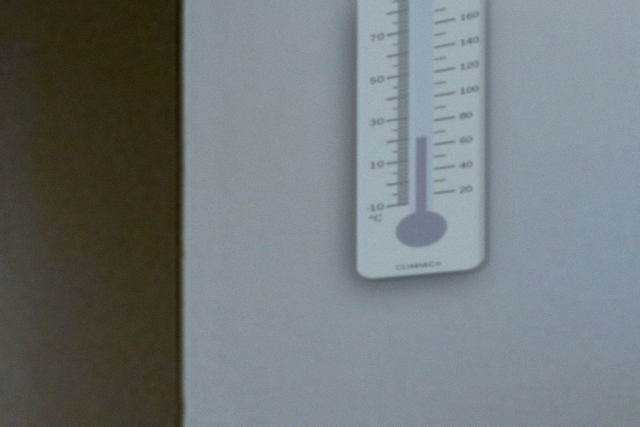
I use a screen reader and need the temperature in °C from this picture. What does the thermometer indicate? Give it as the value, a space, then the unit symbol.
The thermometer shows 20 °C
